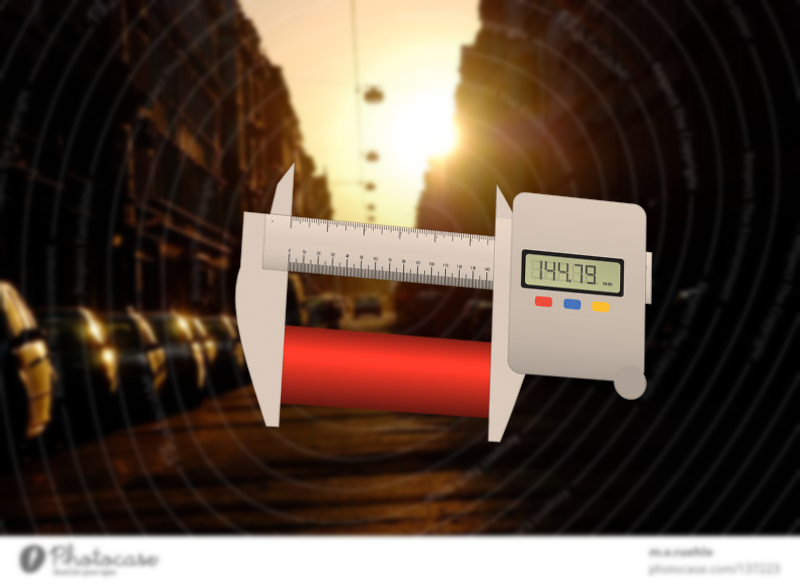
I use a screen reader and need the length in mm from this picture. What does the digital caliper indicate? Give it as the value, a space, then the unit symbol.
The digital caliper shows 144.79 mm
